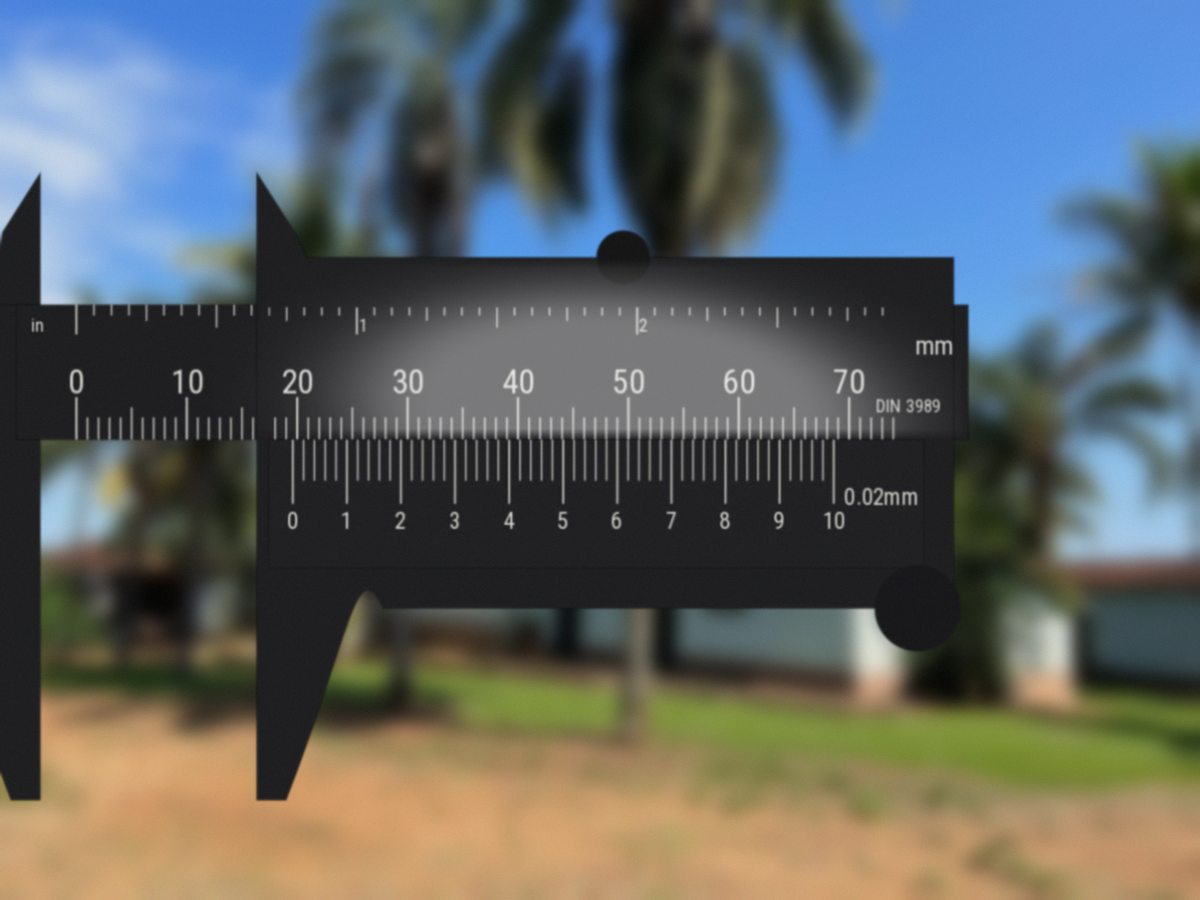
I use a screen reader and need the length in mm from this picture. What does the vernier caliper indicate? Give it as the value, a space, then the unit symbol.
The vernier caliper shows 19.6 mm
